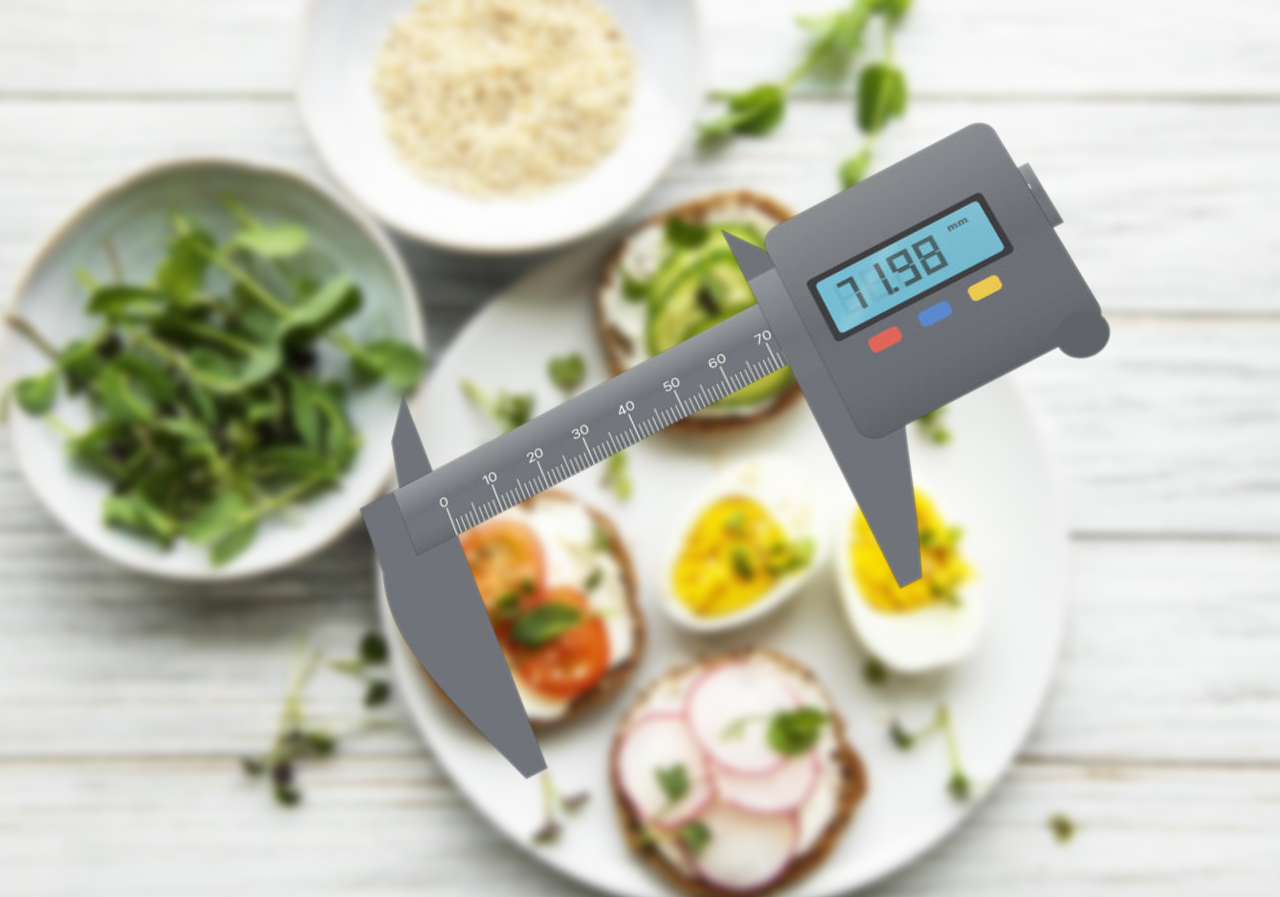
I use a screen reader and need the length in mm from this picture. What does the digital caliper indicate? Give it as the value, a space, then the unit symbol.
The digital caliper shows 71.98 mm
